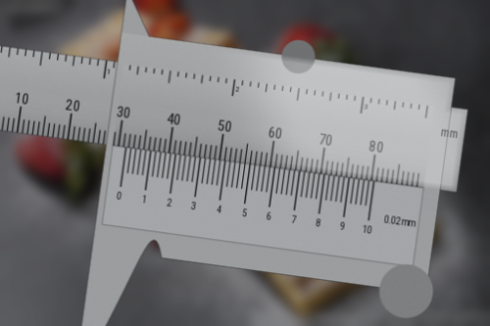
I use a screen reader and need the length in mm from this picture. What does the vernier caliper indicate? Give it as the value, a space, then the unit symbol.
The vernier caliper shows 31.5 mm
